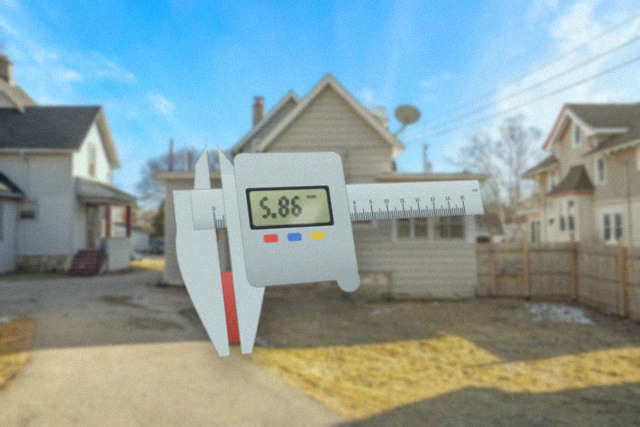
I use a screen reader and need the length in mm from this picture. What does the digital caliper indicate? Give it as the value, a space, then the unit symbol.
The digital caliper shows 5.86 mm
